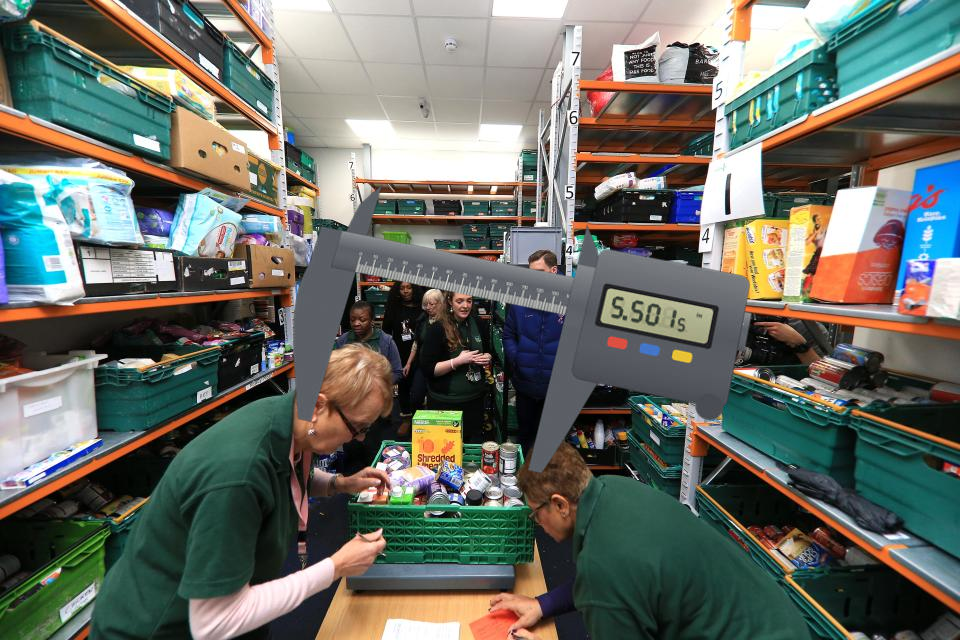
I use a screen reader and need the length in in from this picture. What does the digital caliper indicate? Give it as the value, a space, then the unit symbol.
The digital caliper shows 5.5015 in
